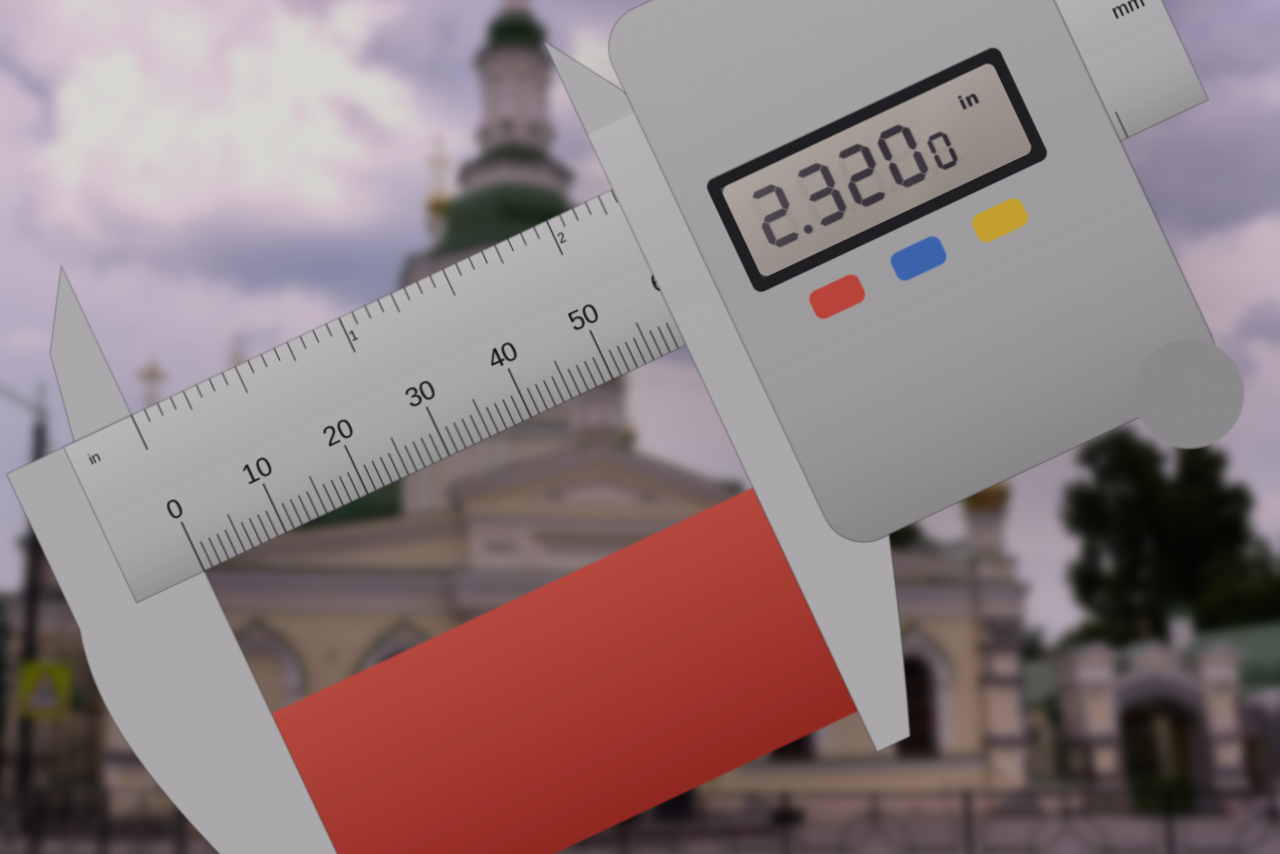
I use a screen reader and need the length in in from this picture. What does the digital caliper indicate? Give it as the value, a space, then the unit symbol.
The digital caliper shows 2.3200 in
